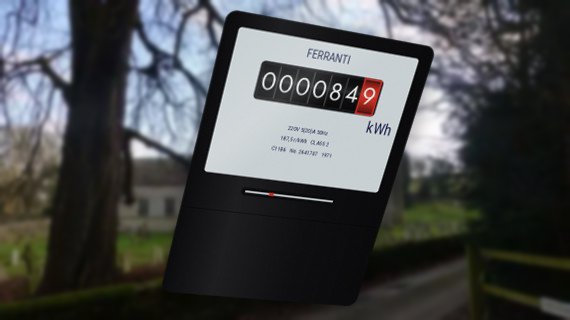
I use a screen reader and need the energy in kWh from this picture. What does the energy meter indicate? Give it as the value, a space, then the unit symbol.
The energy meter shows 84.9 kWh
